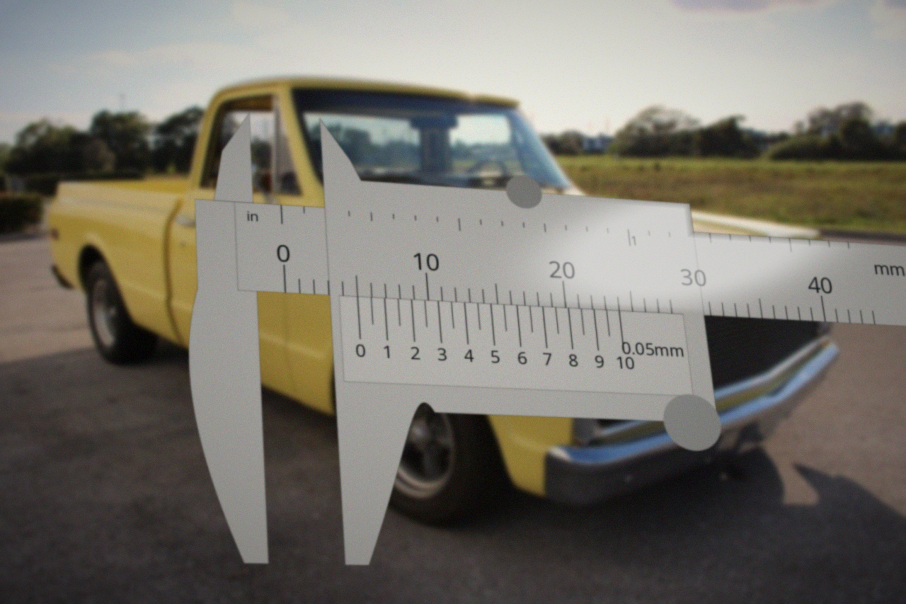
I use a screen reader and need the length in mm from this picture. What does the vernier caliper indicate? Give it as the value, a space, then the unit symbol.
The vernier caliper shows 5.0 mm
